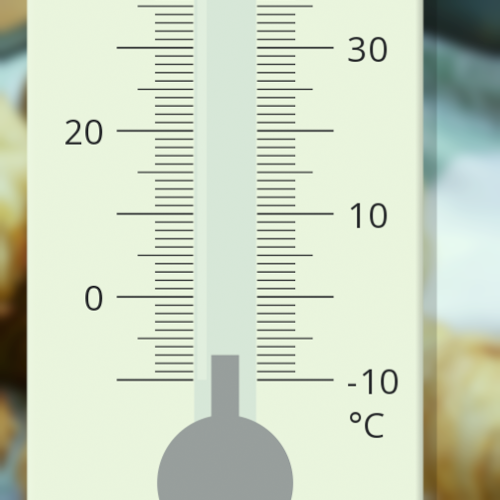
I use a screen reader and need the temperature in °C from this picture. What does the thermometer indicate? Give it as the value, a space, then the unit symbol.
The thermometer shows -7 °C
